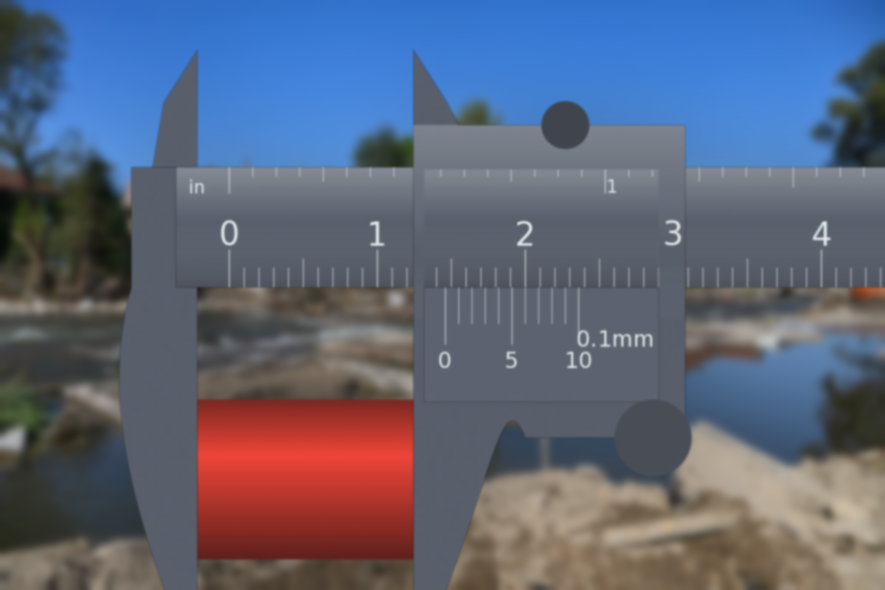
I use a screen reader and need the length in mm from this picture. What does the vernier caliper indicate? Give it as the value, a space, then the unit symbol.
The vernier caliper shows 14.6 mm
